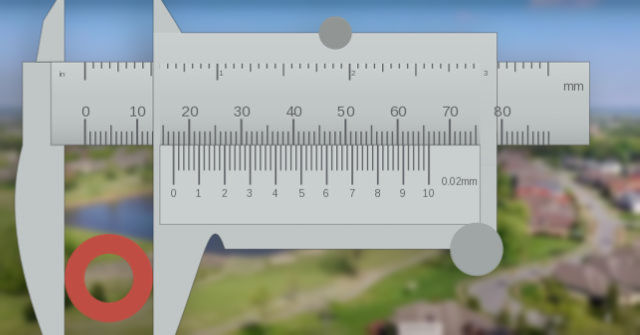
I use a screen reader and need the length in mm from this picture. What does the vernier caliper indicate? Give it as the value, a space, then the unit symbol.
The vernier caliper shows 17.0 mm
